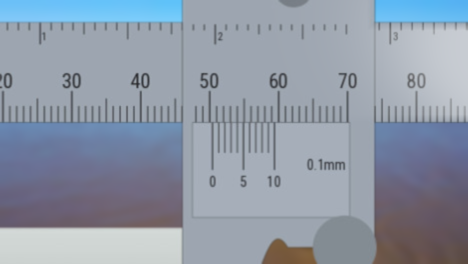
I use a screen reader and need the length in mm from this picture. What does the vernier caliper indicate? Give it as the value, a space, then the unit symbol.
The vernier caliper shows 50.4 mm
